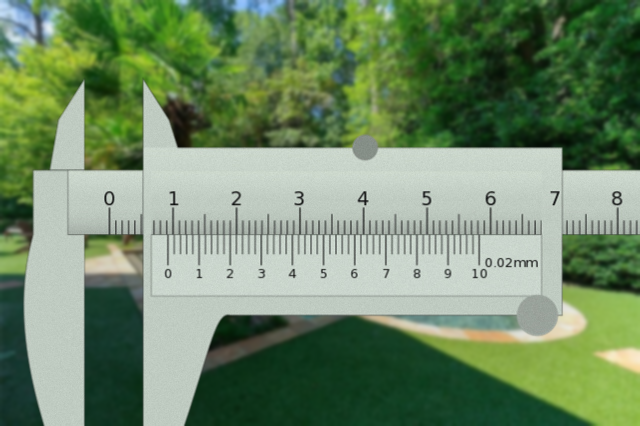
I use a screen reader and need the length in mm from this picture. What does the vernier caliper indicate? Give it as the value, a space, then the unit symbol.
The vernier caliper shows 9.2 mm
